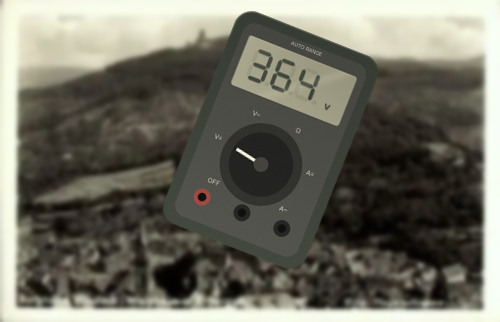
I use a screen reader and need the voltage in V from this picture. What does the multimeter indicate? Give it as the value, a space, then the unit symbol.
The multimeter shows 364 V
